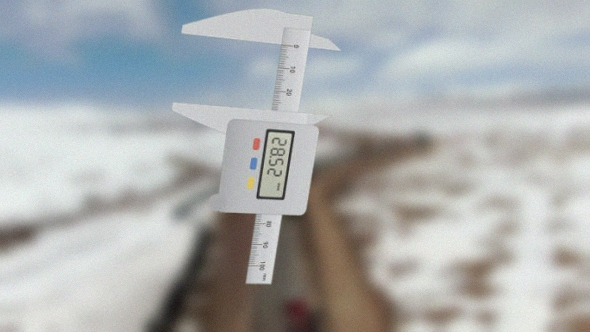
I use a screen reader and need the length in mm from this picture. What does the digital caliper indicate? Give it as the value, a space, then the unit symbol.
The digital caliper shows 28.52 mm
